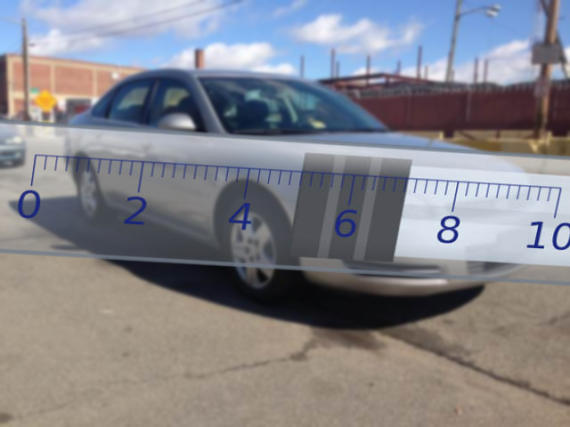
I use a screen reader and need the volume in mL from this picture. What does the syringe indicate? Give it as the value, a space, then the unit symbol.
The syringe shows 5 mL
